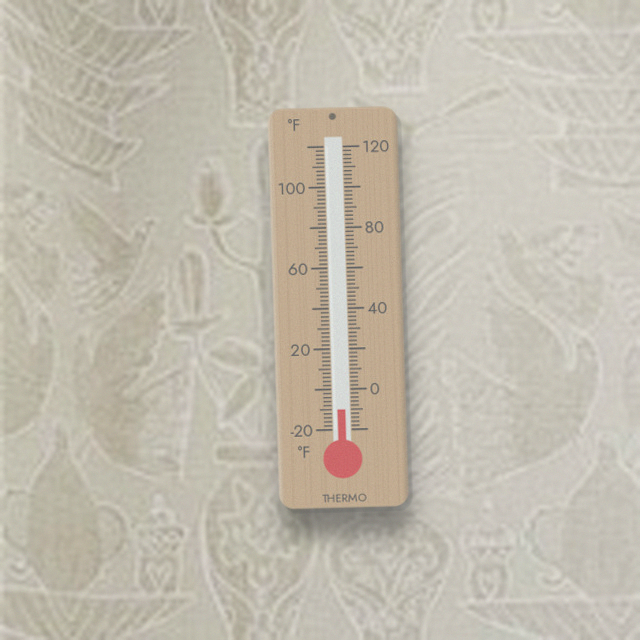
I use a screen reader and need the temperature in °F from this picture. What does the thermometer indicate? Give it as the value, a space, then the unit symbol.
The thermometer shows -10 °F
